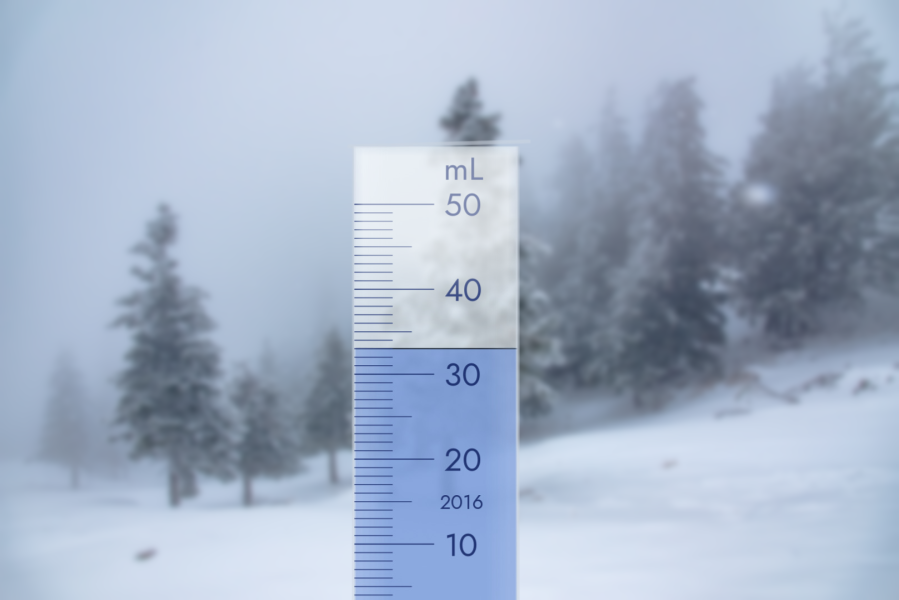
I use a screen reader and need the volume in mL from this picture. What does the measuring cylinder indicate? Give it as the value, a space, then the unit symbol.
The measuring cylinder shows 33 mL
